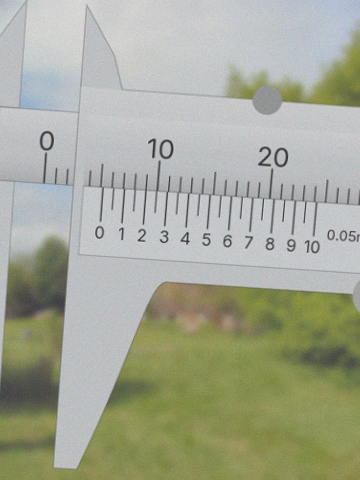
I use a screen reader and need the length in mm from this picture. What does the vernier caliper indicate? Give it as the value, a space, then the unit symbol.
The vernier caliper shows 5.2 mm
